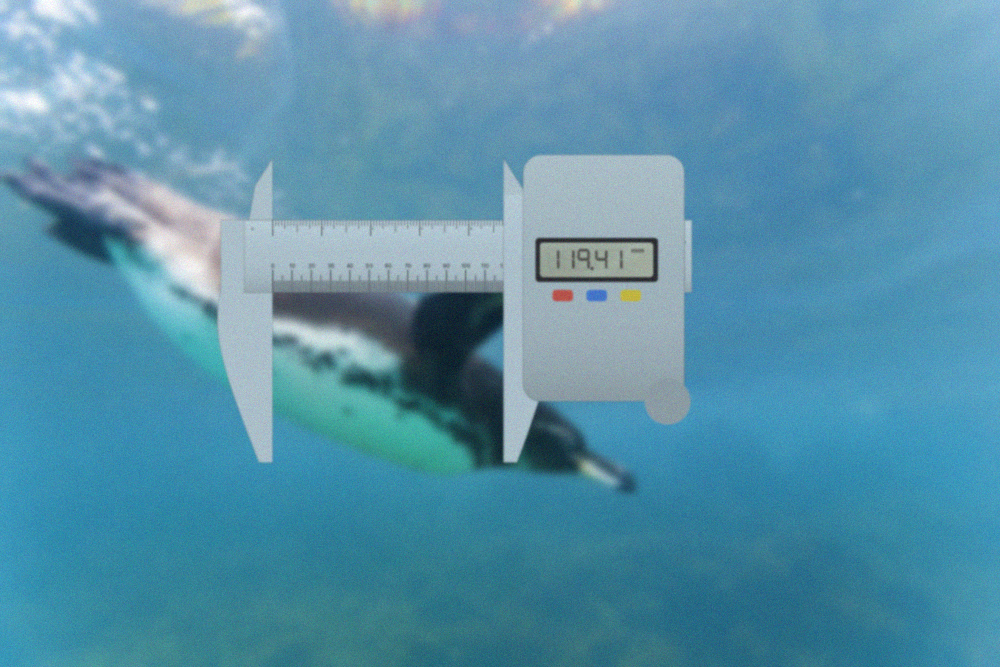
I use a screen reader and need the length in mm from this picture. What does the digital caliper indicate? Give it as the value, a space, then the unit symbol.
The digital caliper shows 119.41 mm
